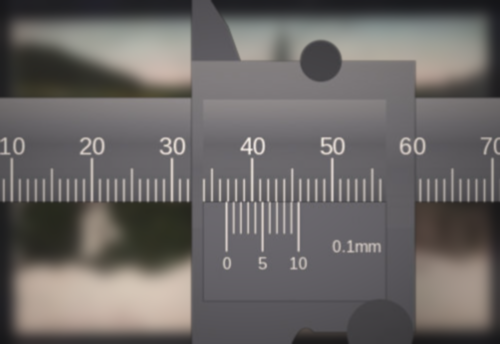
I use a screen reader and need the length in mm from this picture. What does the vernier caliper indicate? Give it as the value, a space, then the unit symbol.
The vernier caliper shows 36.8 mm
